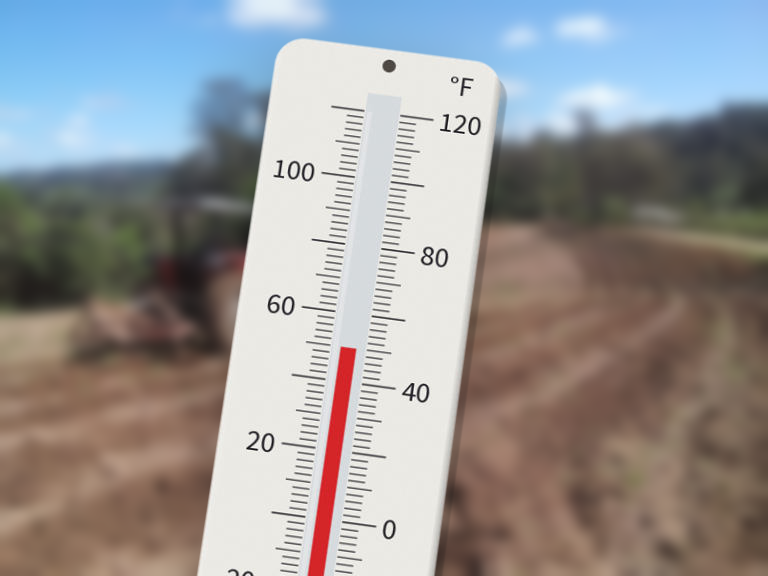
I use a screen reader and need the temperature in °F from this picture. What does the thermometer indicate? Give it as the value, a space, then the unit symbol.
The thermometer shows 50 °F
